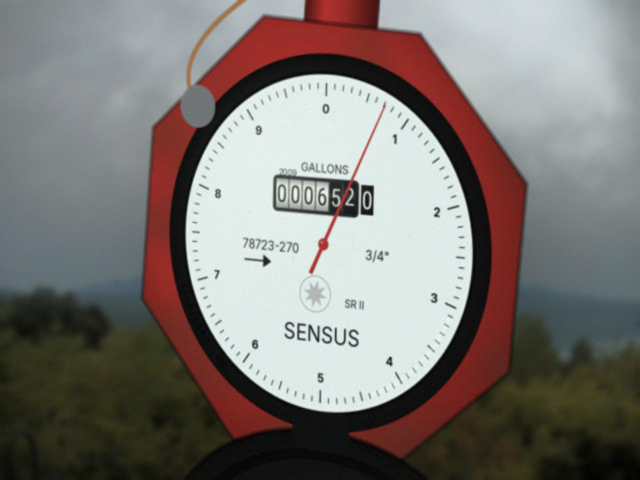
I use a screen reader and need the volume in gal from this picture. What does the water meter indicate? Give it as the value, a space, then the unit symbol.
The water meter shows 6520.7 gal
